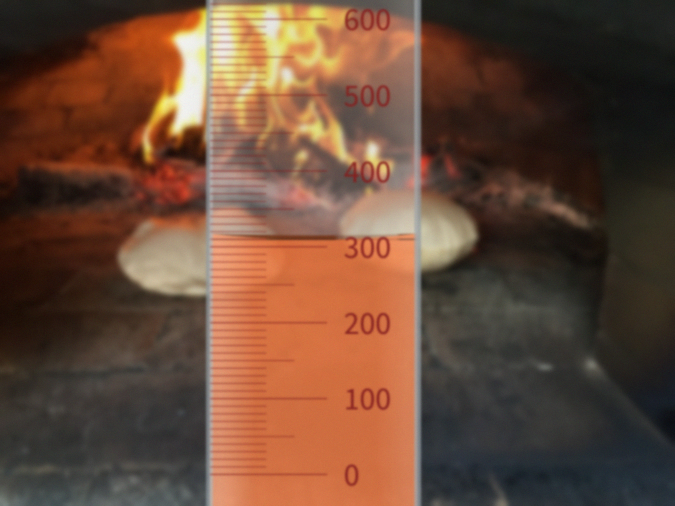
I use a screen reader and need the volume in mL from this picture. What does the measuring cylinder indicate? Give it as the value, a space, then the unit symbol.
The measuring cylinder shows 310 mL
